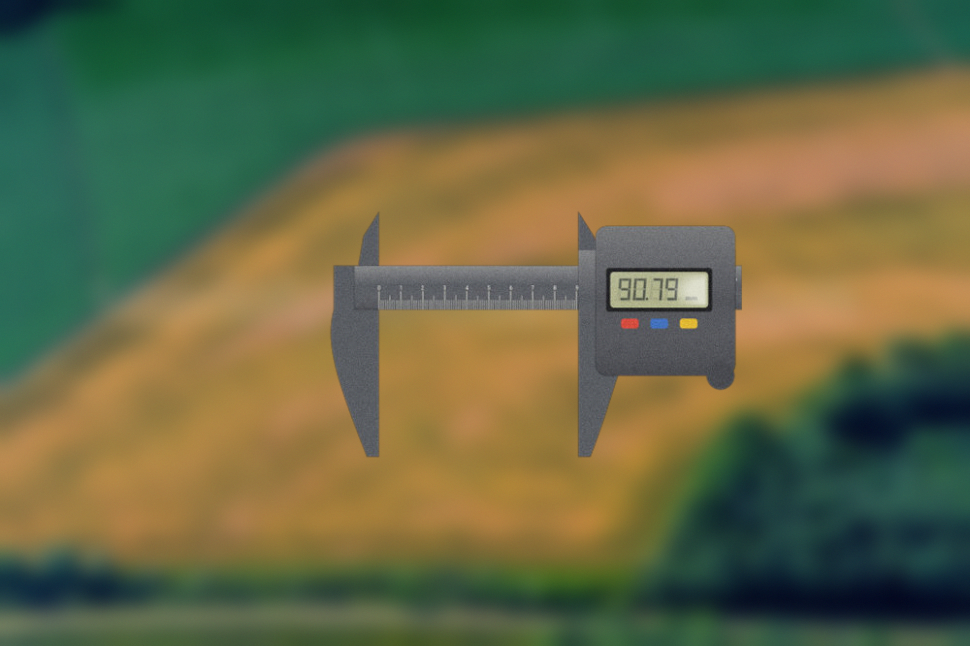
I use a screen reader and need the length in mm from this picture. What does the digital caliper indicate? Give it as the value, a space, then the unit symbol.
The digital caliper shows 90.79 mm
